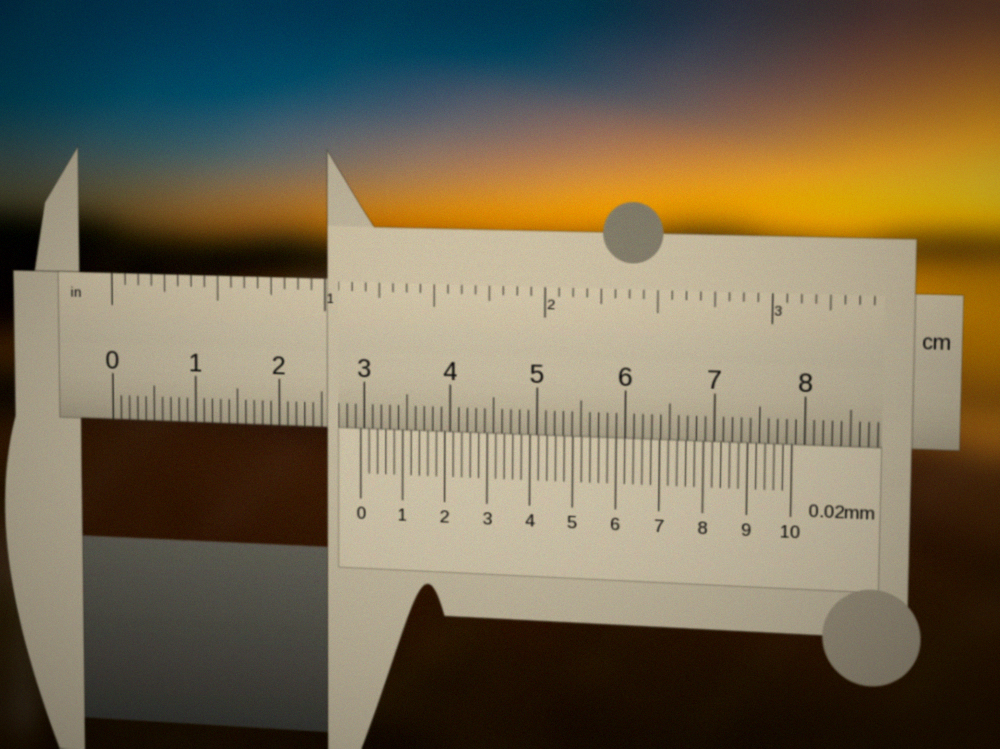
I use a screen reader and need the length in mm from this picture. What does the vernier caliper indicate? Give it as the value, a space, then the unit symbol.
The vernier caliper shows 29.6 mm
